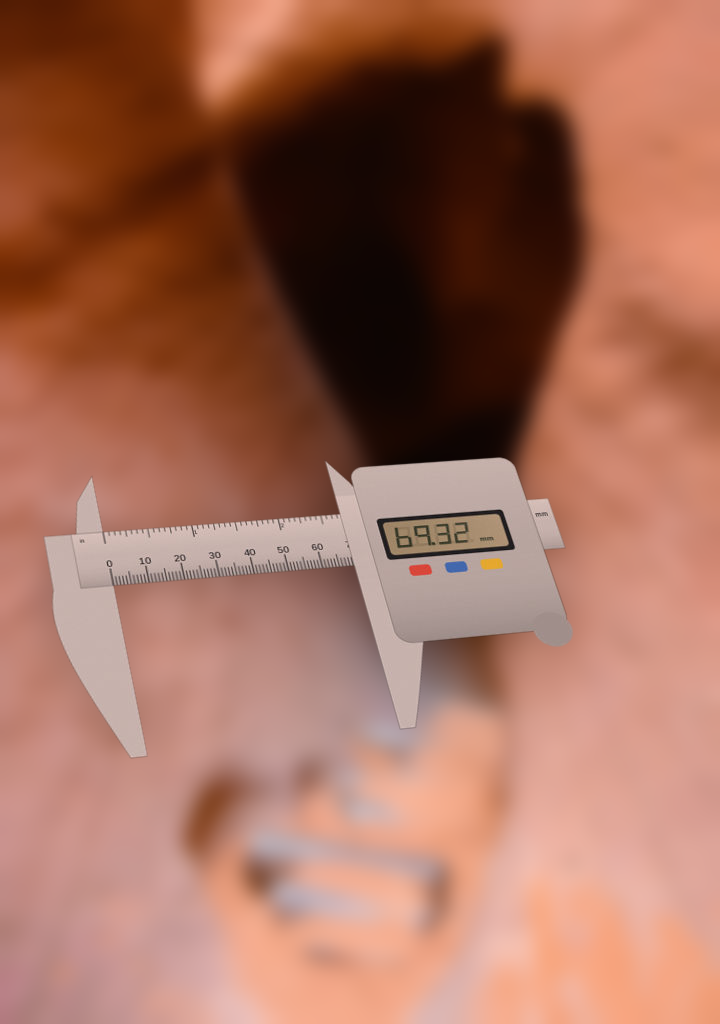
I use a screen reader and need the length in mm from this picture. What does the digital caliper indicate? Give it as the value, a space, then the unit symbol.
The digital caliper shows 69.32 mm
